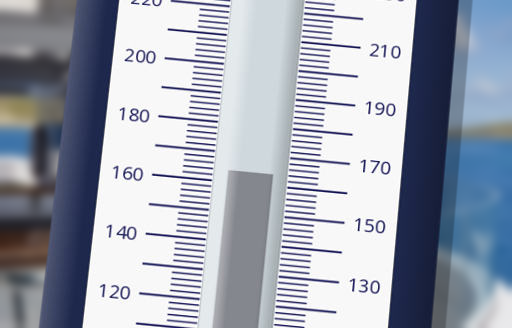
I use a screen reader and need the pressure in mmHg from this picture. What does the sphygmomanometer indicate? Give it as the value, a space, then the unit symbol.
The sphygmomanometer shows 164 mmHg
